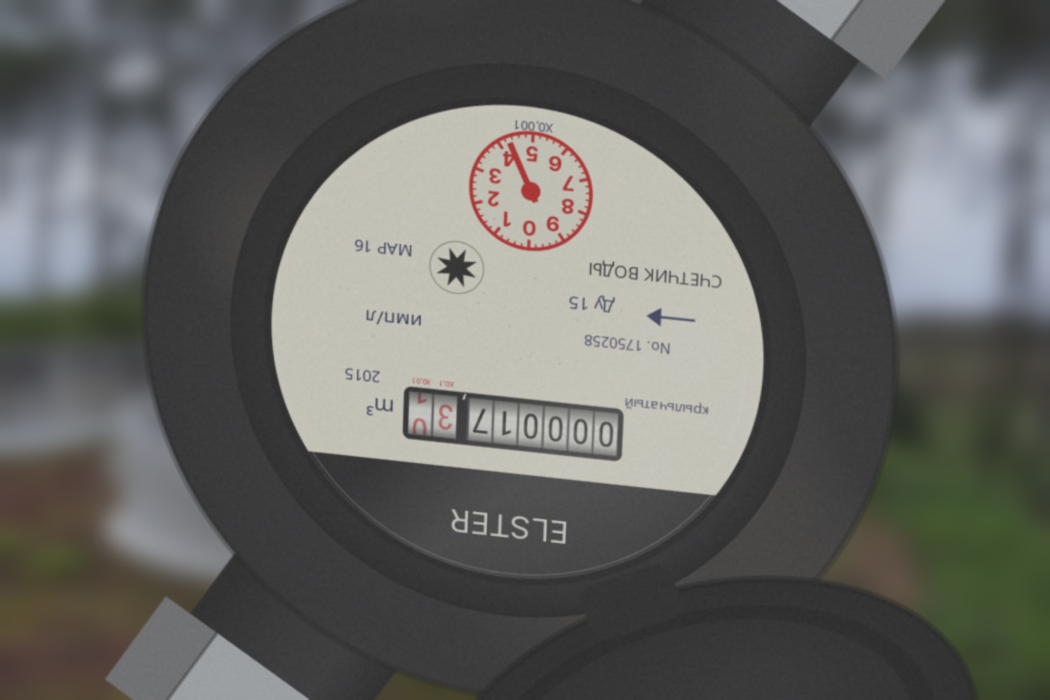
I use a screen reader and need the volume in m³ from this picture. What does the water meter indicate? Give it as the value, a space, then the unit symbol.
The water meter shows 17.304 m³
